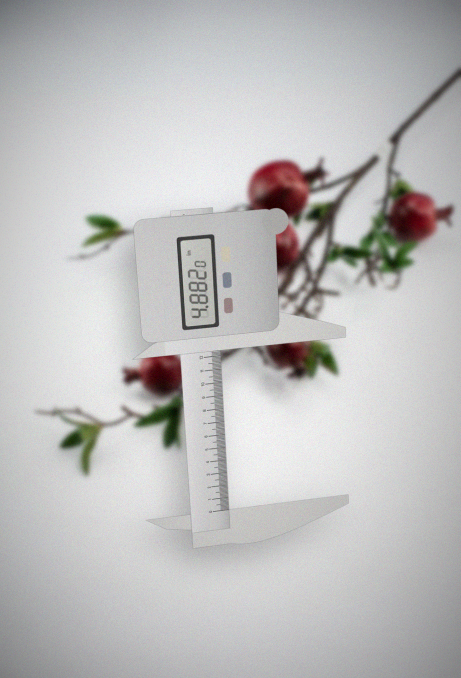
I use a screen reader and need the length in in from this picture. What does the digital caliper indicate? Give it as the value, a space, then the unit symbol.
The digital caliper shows 4.8820 in
